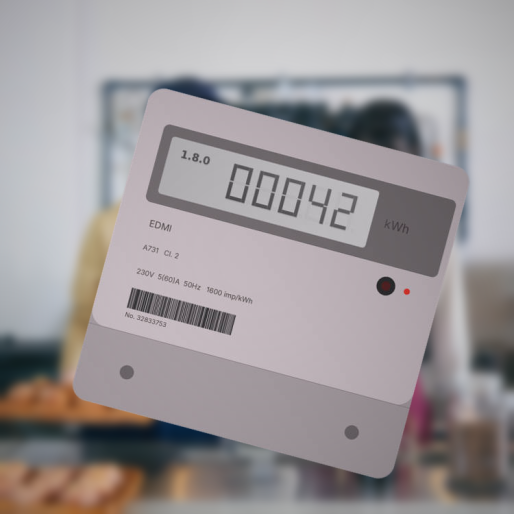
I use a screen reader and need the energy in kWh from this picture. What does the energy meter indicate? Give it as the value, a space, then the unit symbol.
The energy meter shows 42 kWh
